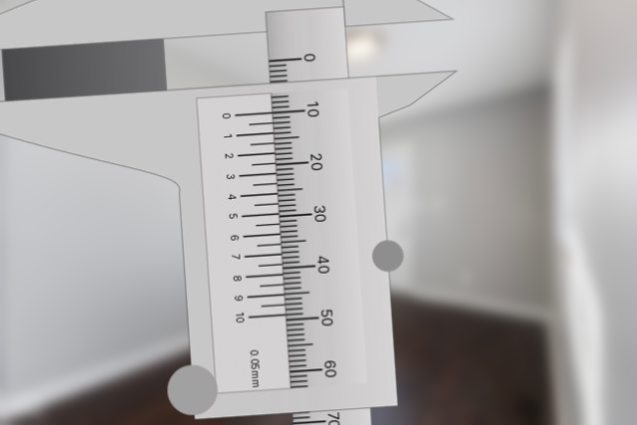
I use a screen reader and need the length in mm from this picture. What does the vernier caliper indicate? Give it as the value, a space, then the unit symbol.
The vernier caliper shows 10.0 mm
